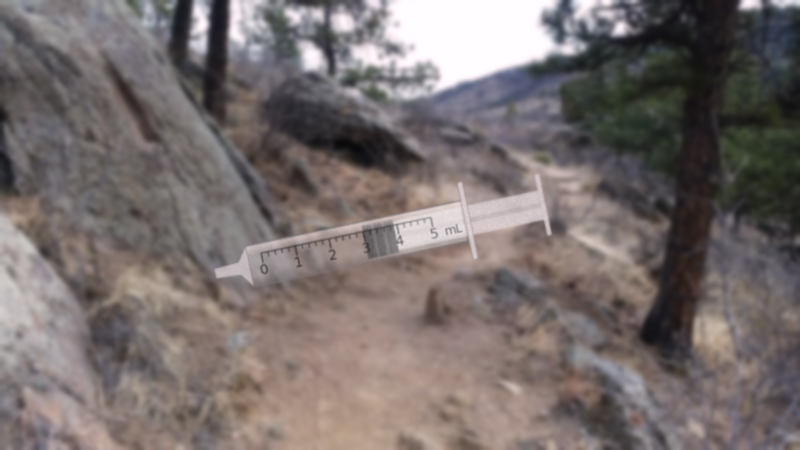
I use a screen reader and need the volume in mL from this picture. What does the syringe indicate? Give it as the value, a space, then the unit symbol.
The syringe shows 3 mL
